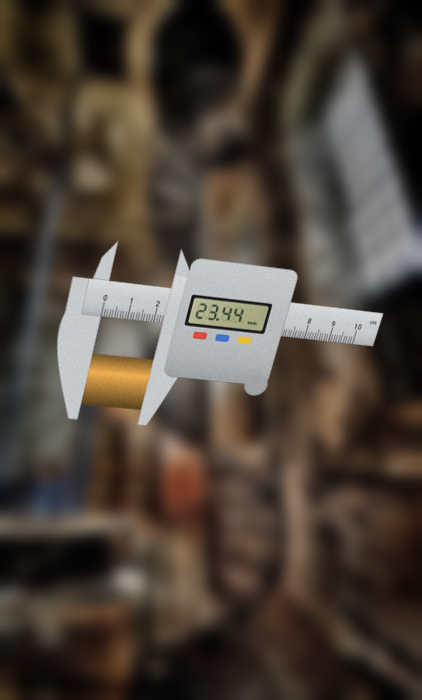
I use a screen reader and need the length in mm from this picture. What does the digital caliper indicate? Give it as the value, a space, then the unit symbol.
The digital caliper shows 23.44 mm
